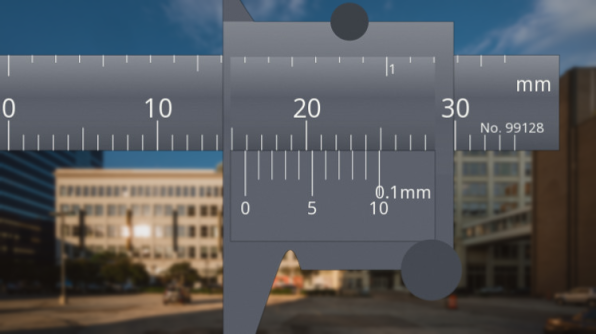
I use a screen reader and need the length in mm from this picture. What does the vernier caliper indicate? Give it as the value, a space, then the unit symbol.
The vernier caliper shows 15.9 mm
